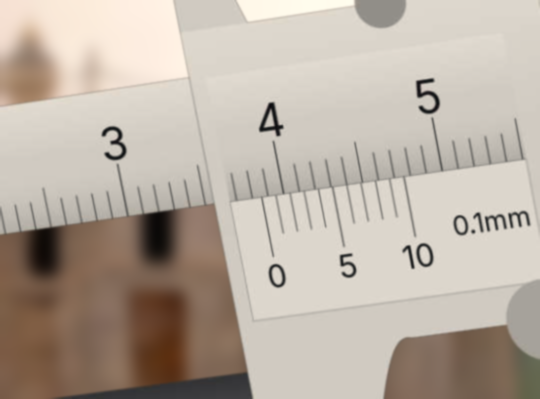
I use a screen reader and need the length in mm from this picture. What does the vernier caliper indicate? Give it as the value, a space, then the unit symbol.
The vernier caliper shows 38.6 mm
